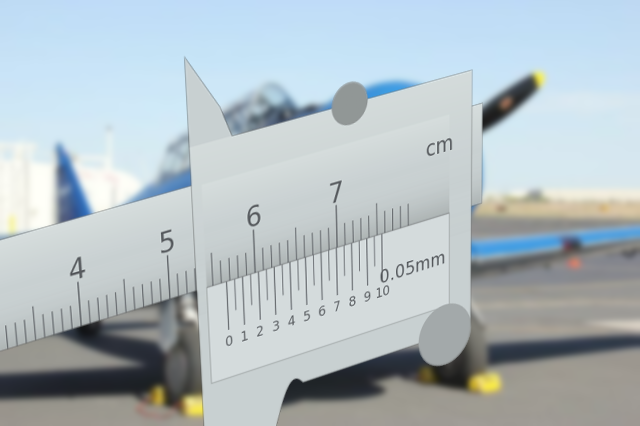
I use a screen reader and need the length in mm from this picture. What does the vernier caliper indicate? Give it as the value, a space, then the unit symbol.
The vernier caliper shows 56.6 mm
